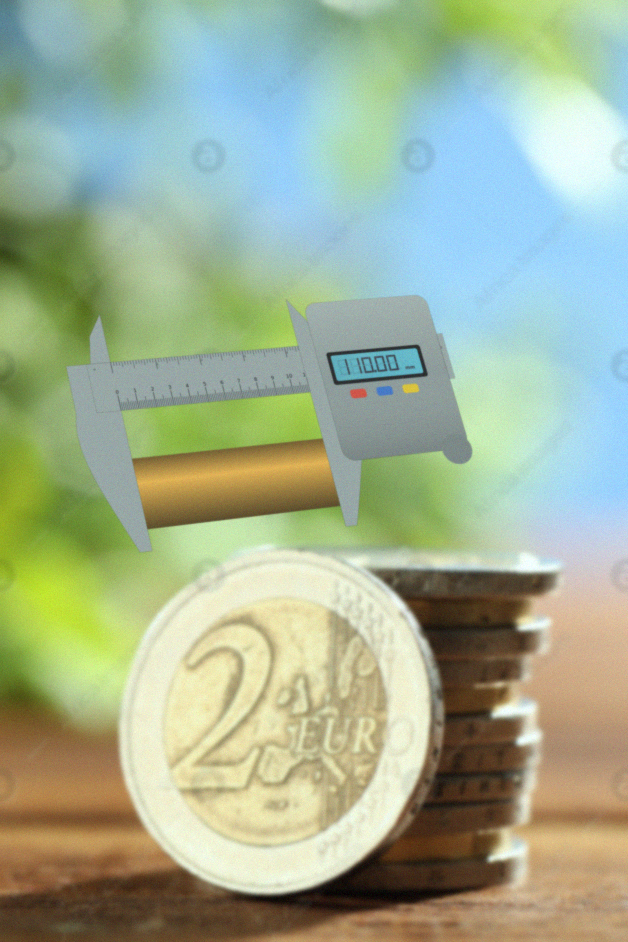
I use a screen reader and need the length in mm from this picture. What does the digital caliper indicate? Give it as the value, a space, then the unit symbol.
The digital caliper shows 110.00 mm
